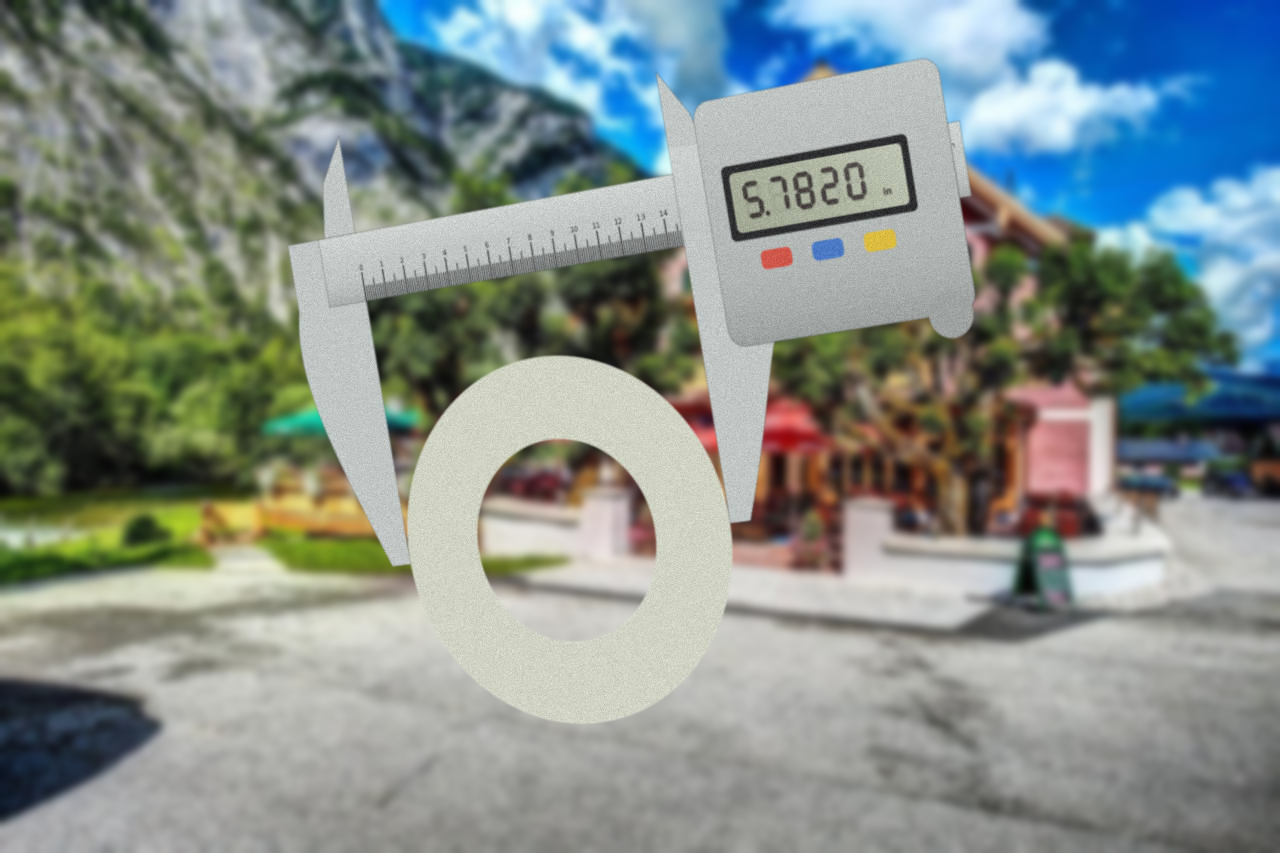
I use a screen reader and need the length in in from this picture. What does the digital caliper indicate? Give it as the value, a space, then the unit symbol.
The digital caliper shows 5.7820 in
